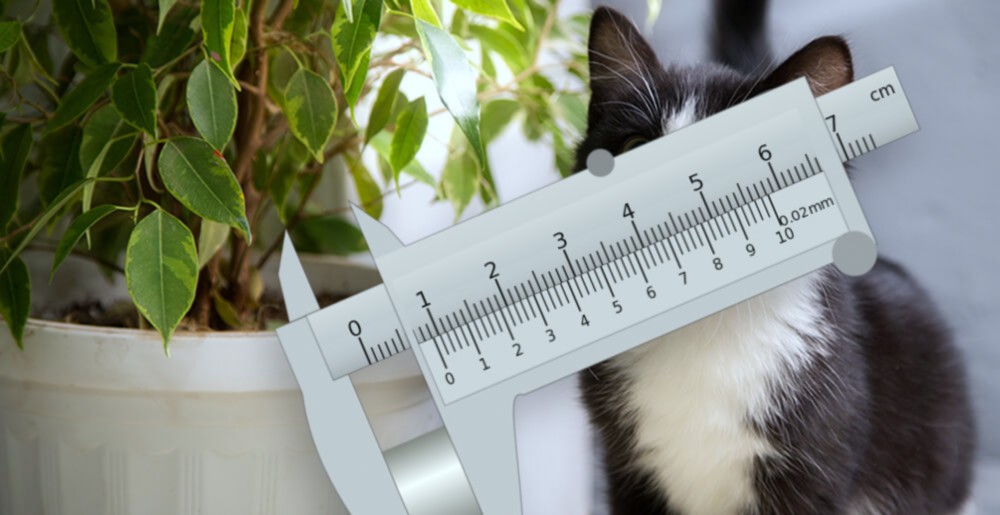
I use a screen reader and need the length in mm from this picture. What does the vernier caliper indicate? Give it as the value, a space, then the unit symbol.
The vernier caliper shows 9.2 mm
